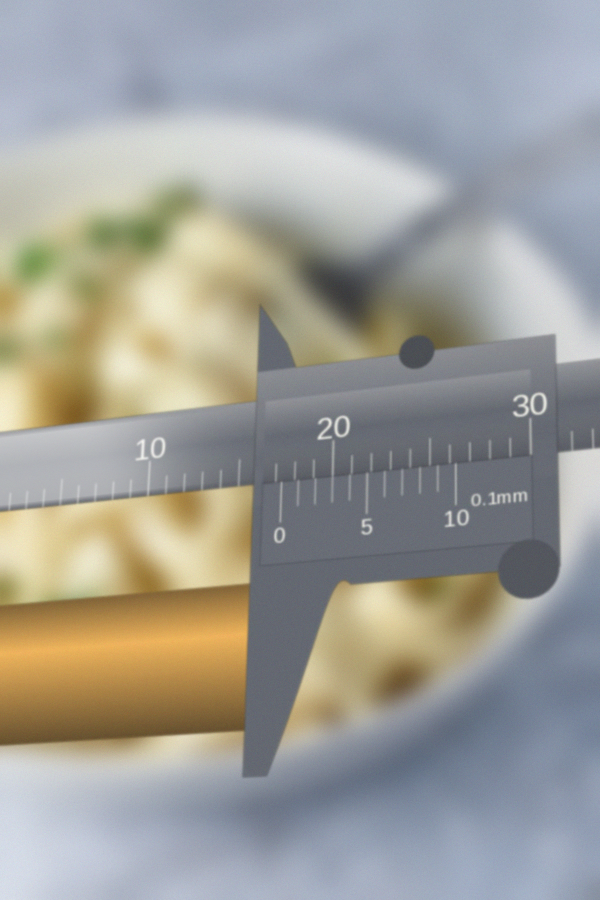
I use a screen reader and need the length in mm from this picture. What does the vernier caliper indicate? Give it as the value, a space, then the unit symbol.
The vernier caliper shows 17.3 mm
